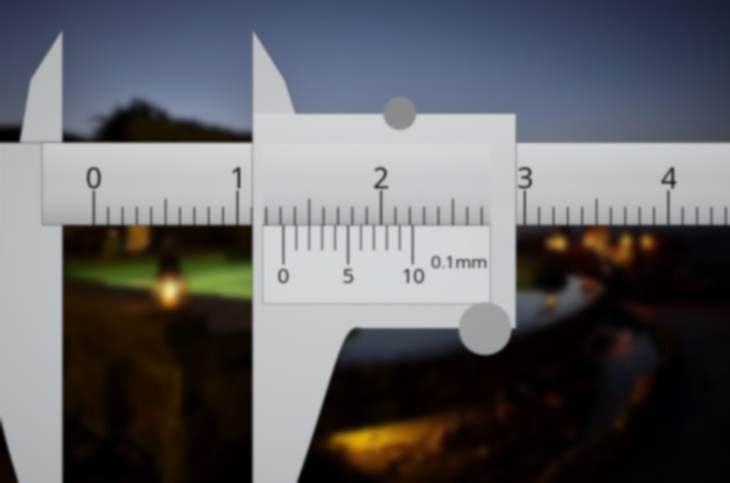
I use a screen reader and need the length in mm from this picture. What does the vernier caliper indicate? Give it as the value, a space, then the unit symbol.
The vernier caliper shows 13.2 mm
